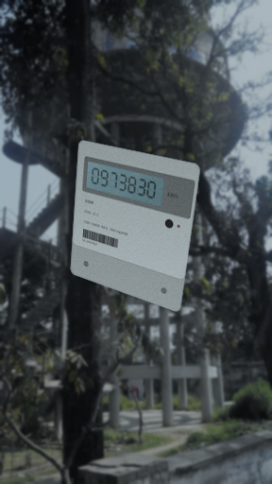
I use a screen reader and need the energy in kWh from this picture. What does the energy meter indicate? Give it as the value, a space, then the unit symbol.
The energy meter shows 973830 kWh
